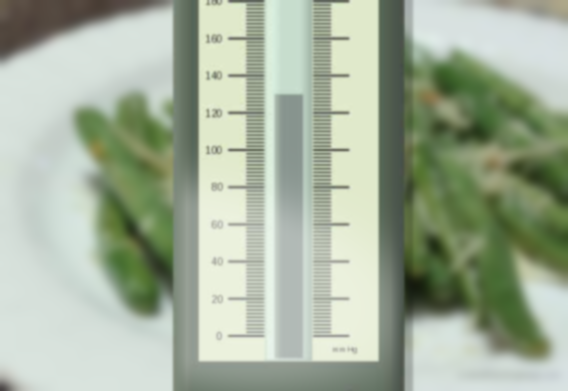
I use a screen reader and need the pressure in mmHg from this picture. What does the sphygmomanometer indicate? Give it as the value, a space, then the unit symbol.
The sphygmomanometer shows 130 mmHg
